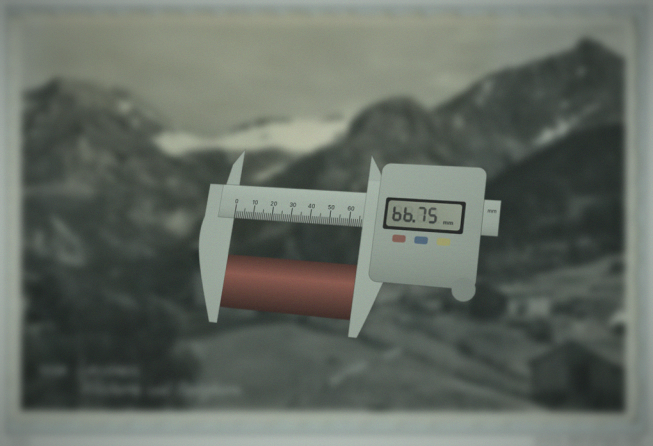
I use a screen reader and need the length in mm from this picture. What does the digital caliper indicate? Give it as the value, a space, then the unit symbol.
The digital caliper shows 66.75 mm
